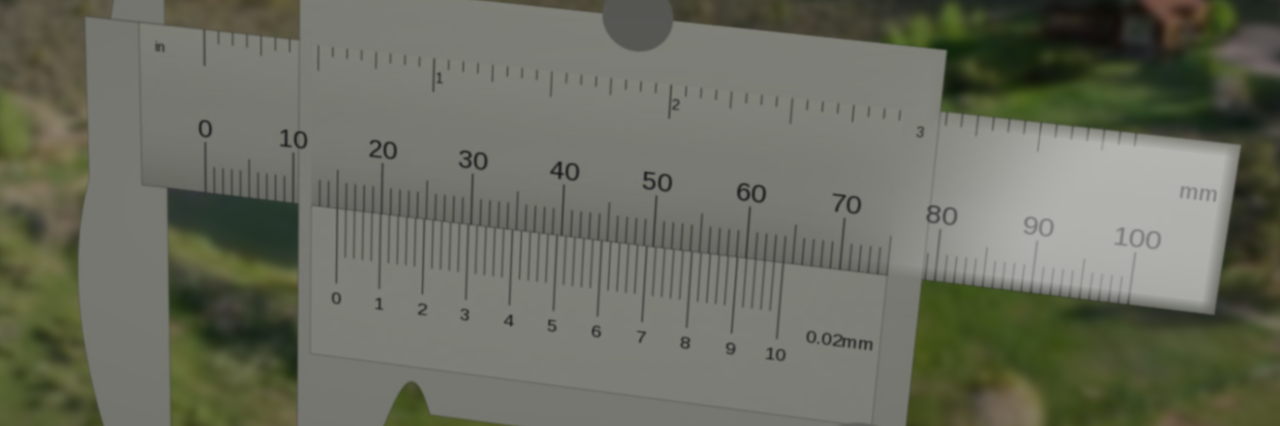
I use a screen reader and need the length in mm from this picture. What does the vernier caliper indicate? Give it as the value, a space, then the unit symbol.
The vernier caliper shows 15.0 mm
